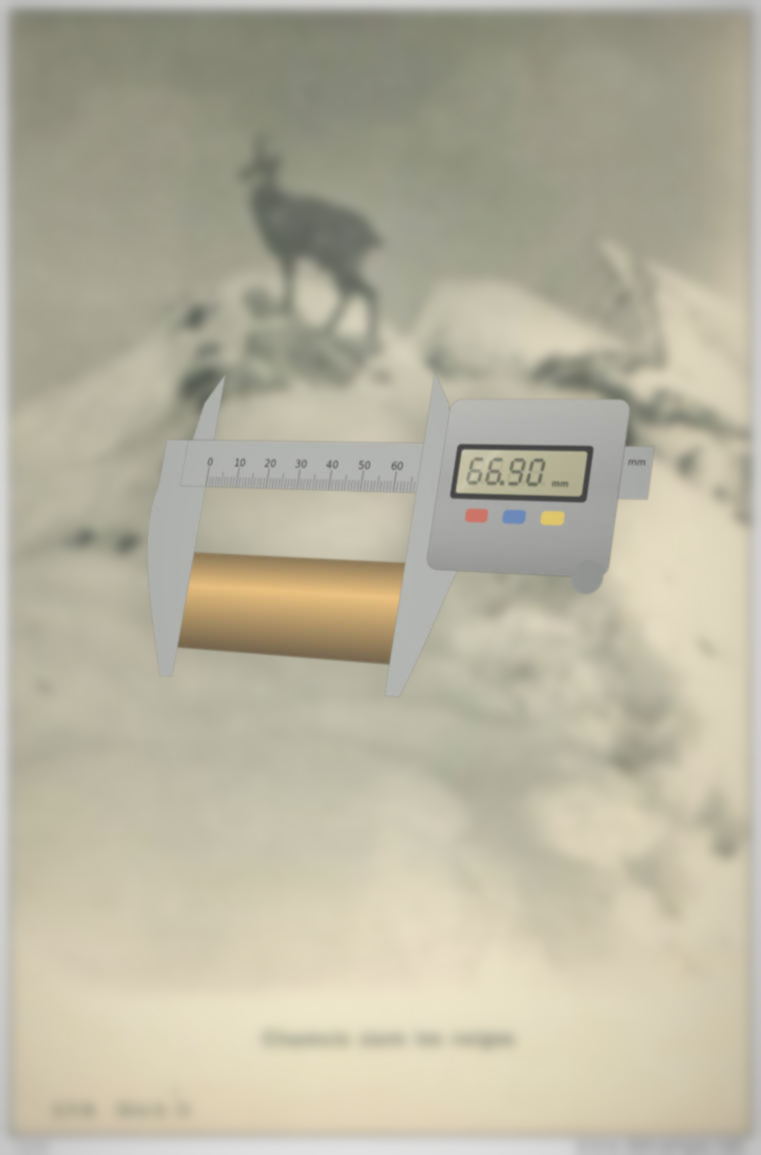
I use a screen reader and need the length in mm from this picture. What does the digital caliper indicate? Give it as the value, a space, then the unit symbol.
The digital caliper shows 66.90 mm
